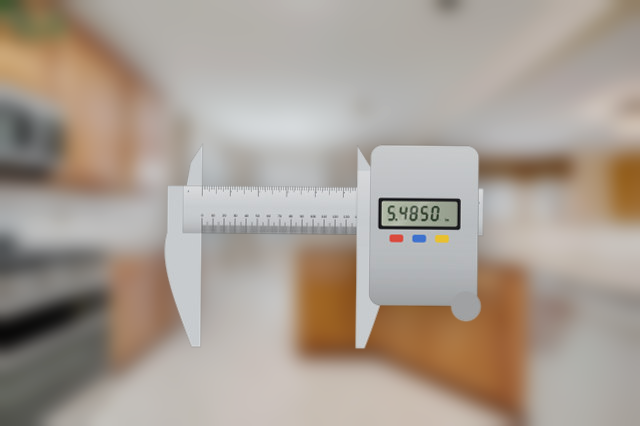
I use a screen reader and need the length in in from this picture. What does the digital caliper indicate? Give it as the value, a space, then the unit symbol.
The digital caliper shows 5.4850 in
